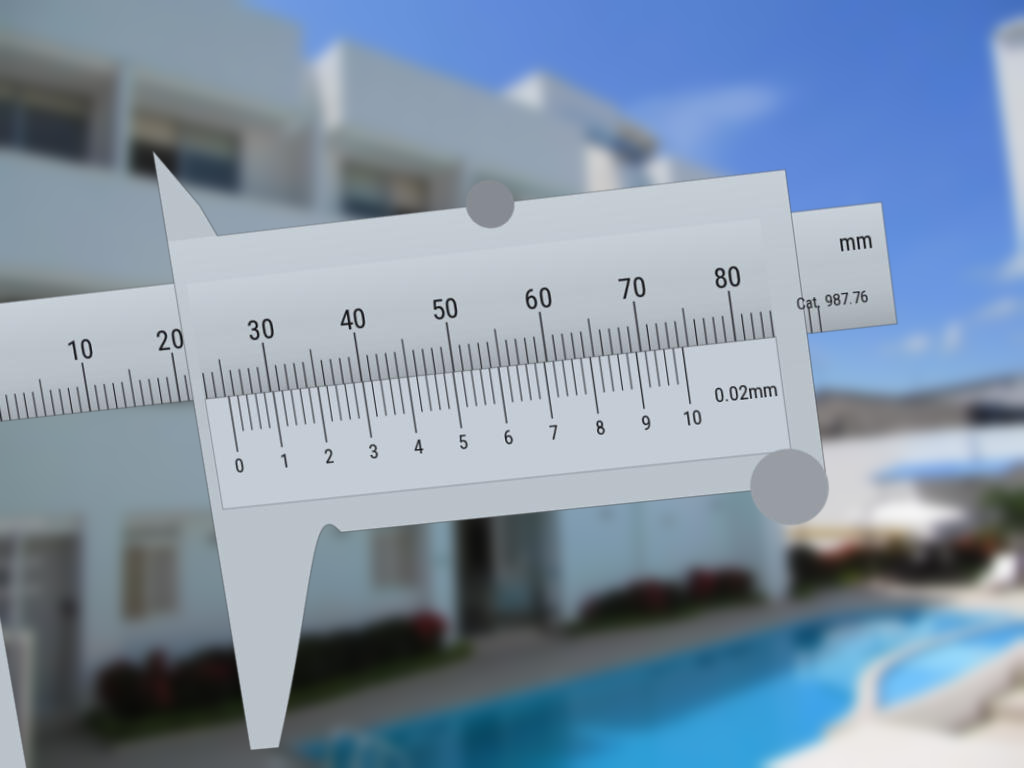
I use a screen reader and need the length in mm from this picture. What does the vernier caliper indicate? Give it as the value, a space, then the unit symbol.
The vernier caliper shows 25.4 mm
